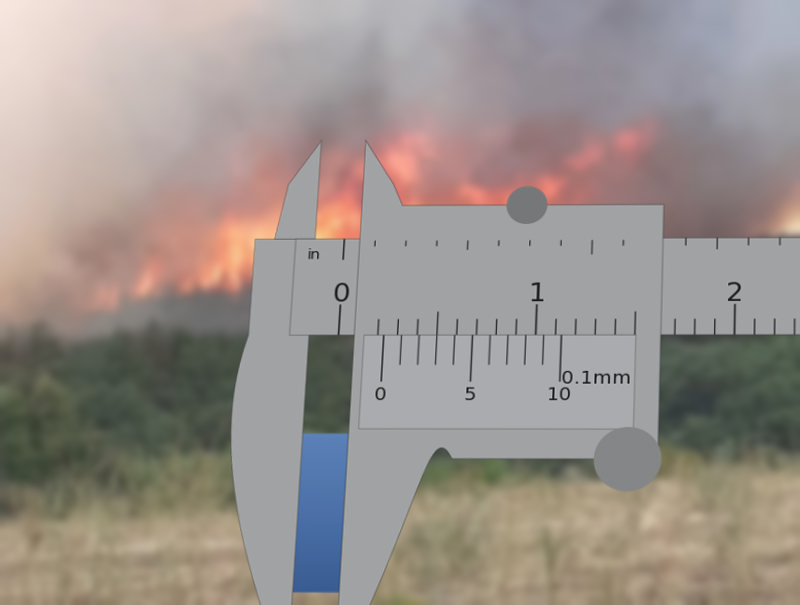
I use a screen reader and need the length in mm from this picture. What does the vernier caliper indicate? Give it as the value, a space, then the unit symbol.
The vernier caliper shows 2.3 mm
